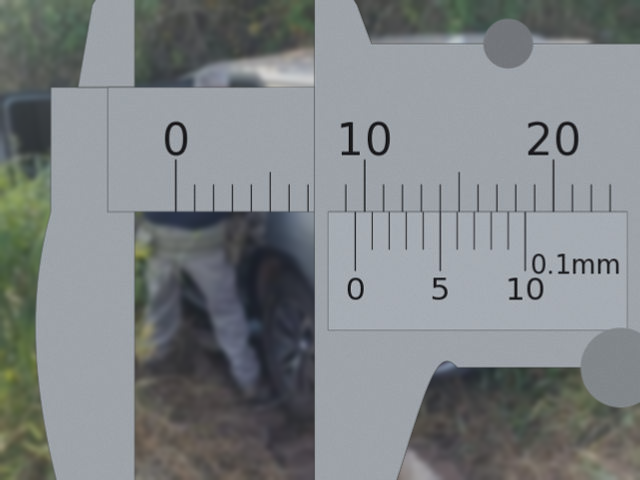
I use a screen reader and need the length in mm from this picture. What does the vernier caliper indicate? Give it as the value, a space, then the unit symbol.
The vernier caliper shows 9.5 mm
